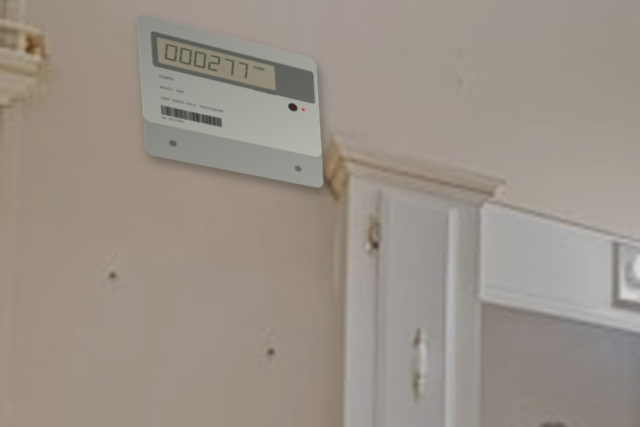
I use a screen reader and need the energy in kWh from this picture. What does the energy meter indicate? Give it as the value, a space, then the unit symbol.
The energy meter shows 277 kWh
